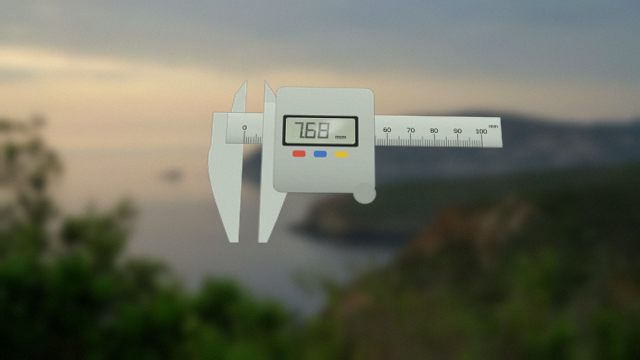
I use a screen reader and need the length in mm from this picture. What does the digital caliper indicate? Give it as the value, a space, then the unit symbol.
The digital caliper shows 7.68 mm
